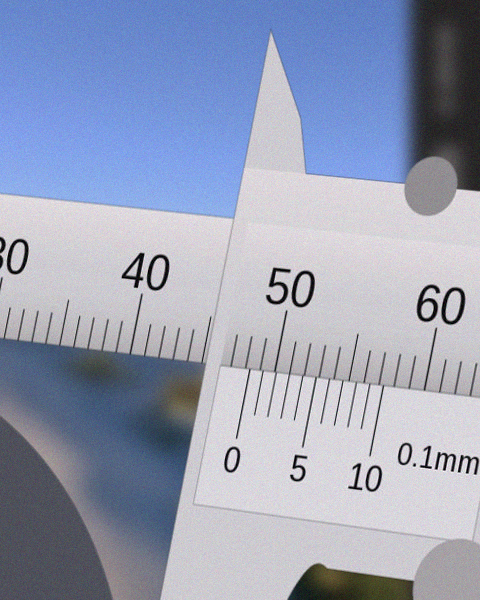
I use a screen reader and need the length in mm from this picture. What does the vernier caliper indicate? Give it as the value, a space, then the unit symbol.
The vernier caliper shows 48.3 mm
